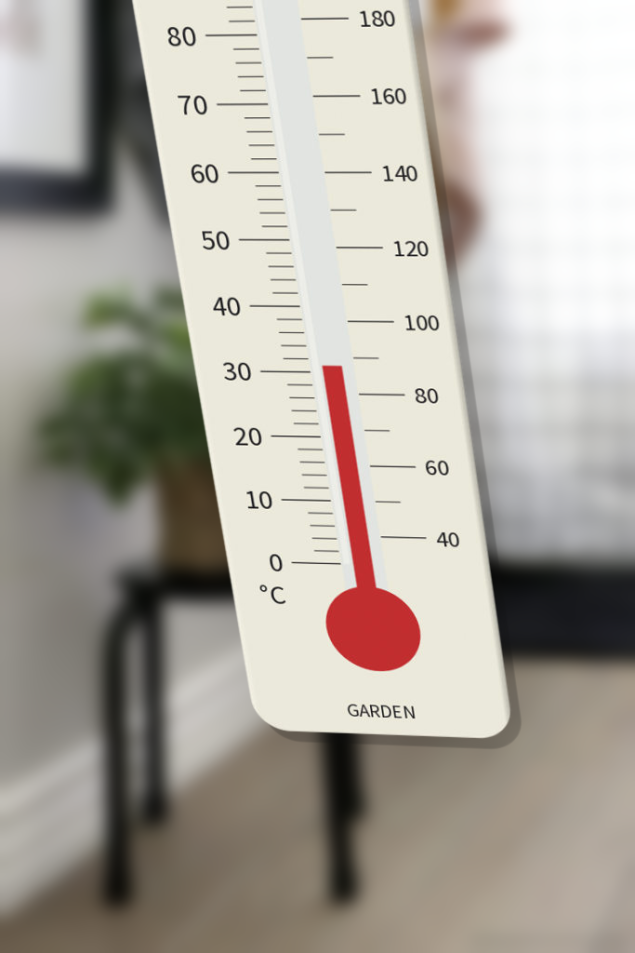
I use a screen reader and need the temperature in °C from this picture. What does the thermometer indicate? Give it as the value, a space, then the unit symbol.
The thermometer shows 31 °C
